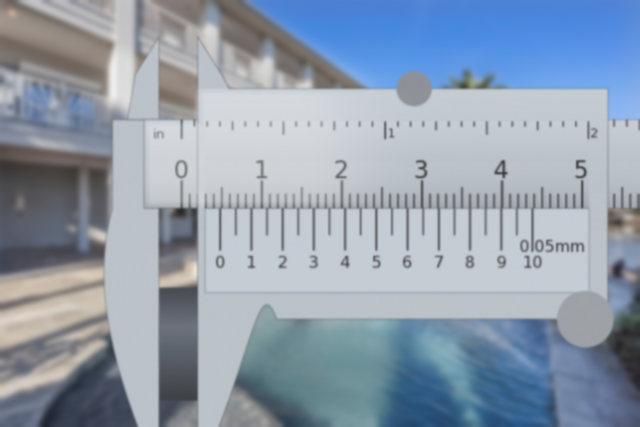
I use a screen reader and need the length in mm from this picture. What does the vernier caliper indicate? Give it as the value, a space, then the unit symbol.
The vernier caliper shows 4.8 mm
